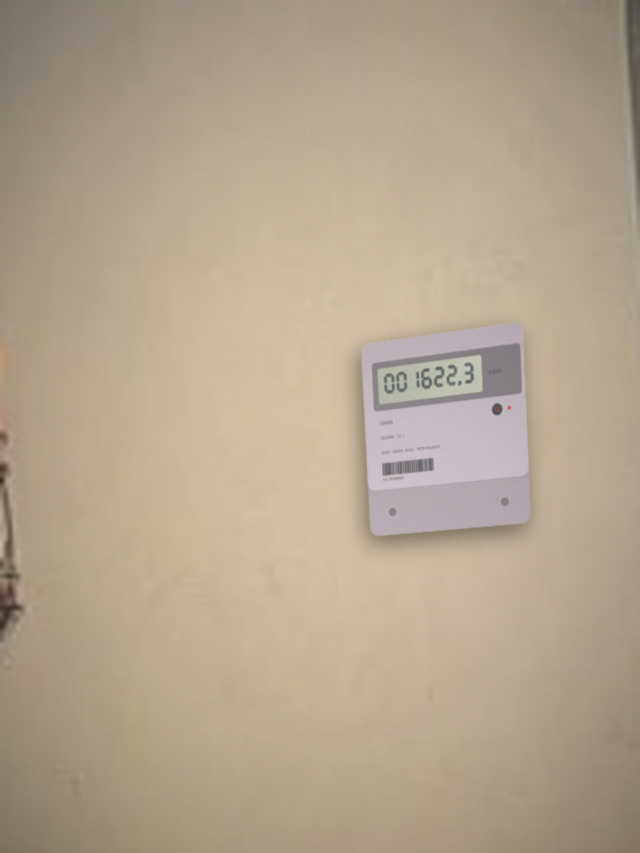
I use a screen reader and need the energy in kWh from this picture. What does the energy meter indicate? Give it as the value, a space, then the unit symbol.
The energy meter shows 1622.3 kWh
